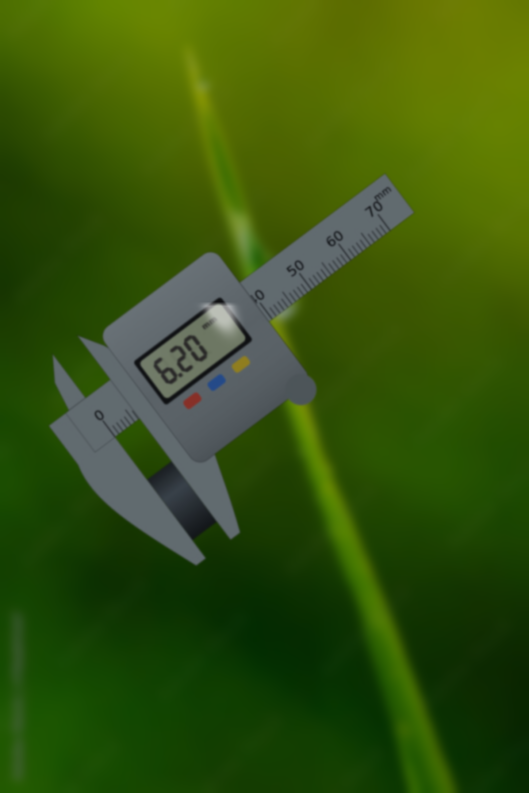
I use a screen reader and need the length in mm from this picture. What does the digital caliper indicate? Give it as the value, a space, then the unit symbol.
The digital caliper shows 6.20 mm
